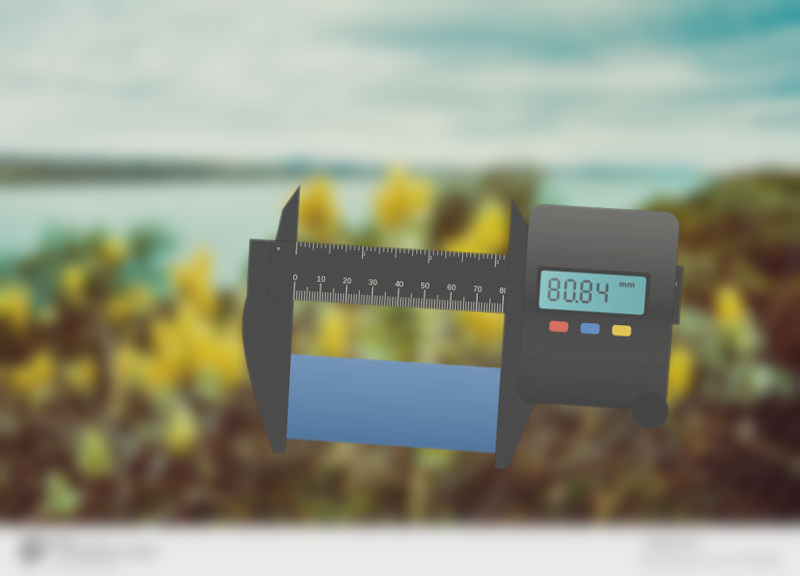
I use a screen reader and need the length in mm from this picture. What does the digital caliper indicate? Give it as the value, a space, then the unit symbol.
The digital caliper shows 80.84 mm
